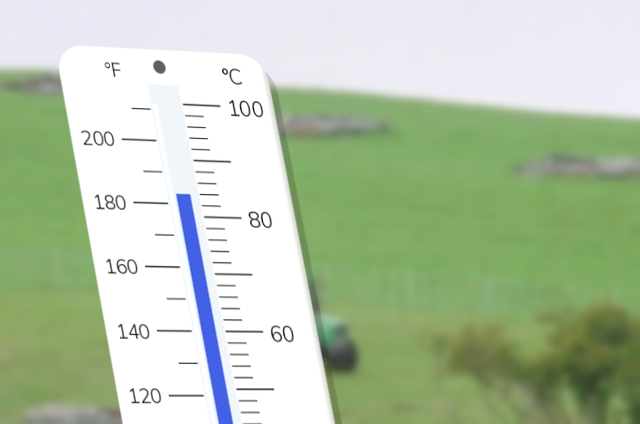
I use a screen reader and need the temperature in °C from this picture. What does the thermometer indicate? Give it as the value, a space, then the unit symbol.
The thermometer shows 84 °C
